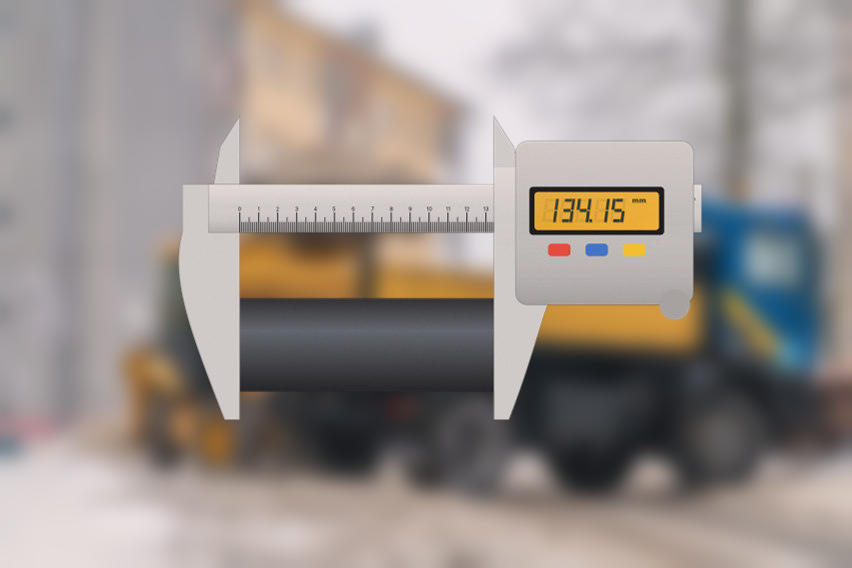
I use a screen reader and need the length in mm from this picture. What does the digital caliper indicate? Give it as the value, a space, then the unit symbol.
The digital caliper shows 134.15 mm
